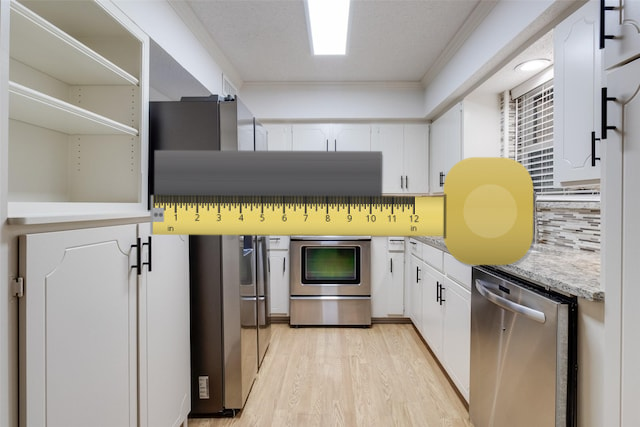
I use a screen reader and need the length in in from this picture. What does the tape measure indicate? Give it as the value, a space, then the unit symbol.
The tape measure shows 10.5 in
